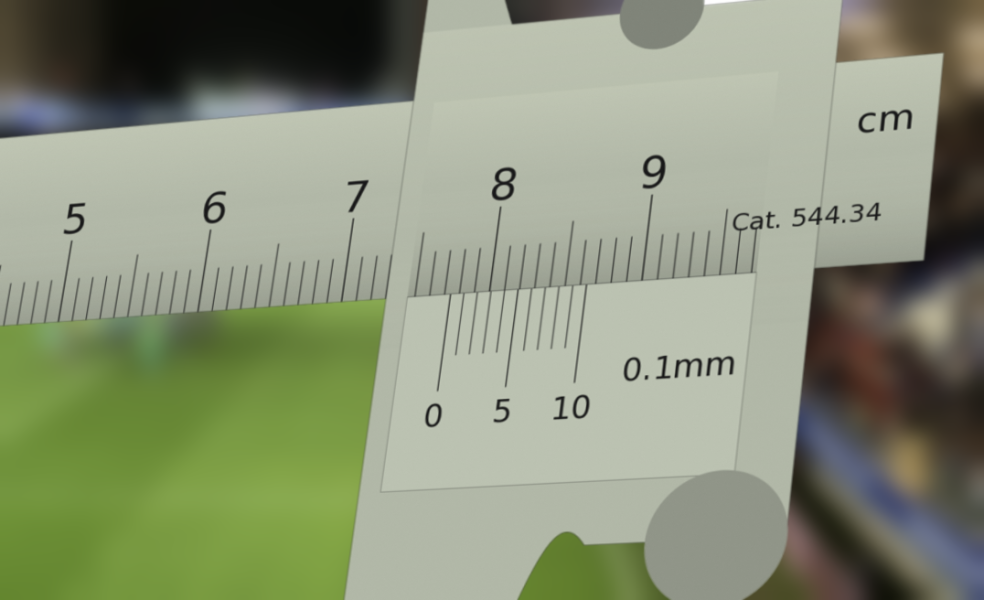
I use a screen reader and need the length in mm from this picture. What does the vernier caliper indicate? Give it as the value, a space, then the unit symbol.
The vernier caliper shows 77.4 mm
